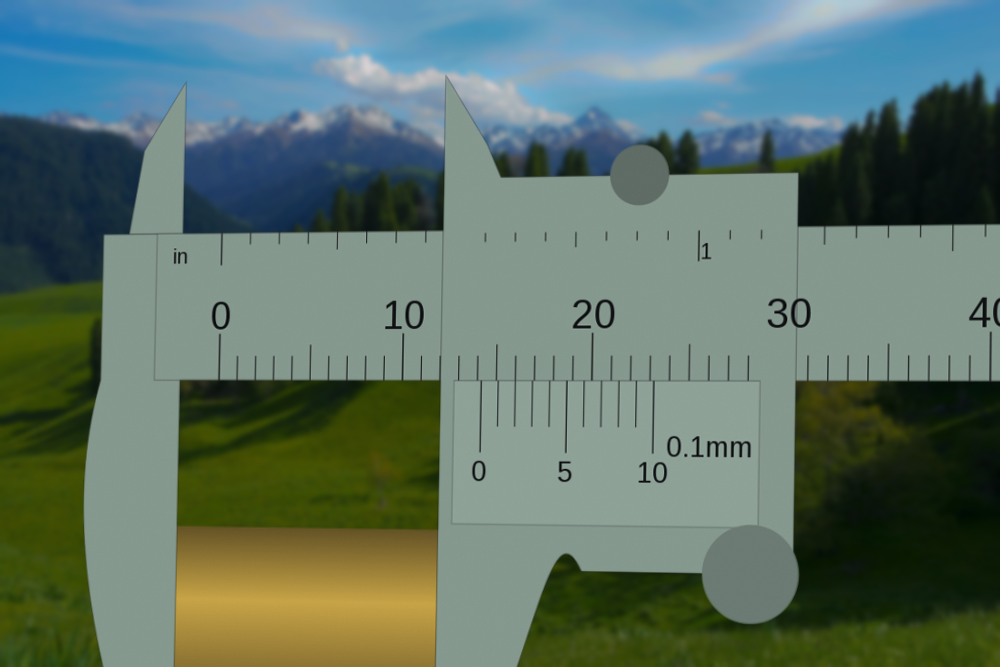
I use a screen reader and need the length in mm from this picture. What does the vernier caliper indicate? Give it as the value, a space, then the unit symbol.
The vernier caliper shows 14.2 mm
